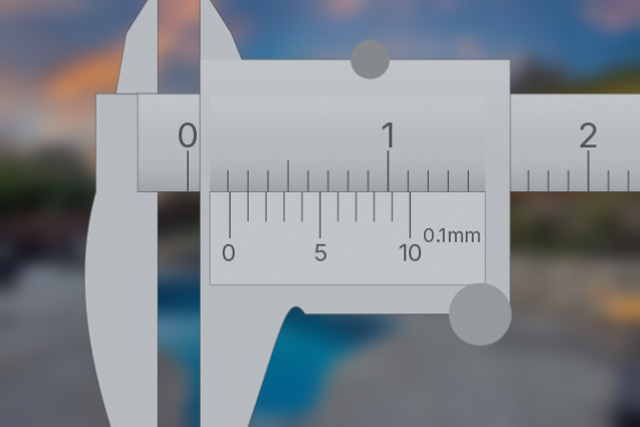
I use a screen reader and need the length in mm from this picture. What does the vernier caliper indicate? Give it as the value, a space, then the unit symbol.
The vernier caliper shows 2.1 mm
